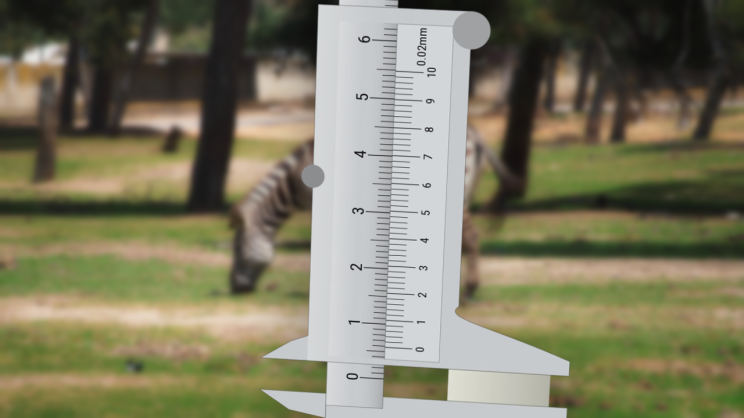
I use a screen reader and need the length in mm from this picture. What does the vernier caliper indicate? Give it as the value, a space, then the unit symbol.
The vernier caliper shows 5.8 mm
